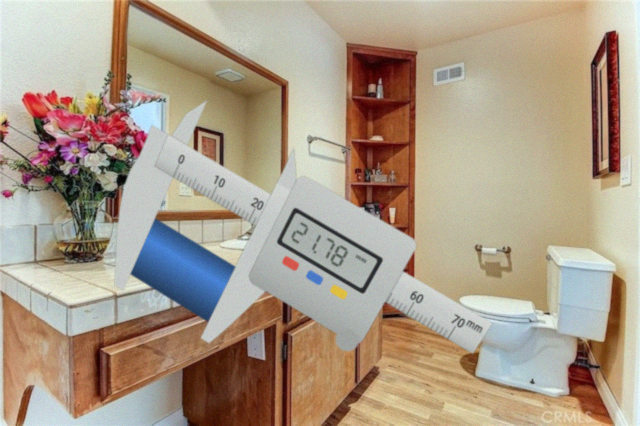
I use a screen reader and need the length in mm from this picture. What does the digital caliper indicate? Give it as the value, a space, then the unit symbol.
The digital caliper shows 21.78 mm
